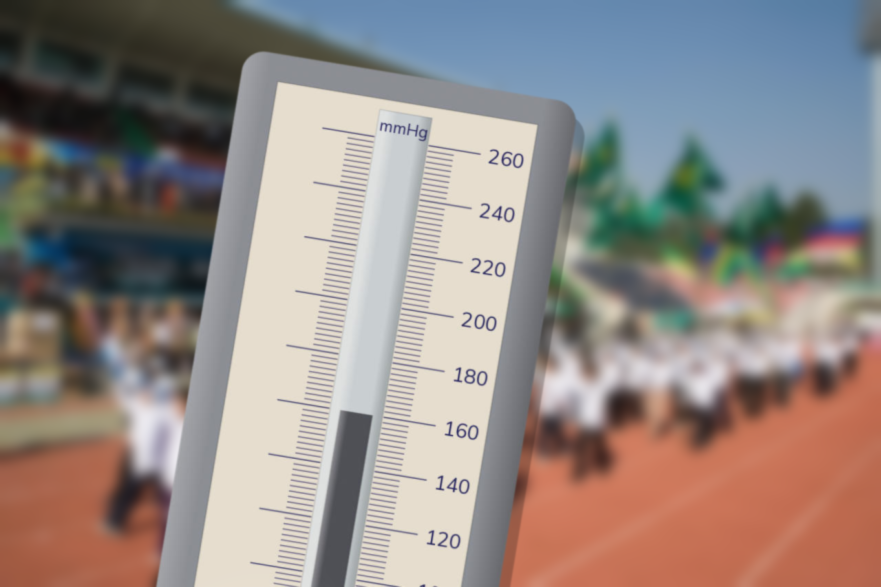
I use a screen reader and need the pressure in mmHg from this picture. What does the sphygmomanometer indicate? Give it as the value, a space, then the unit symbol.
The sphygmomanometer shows 160 mmHg
